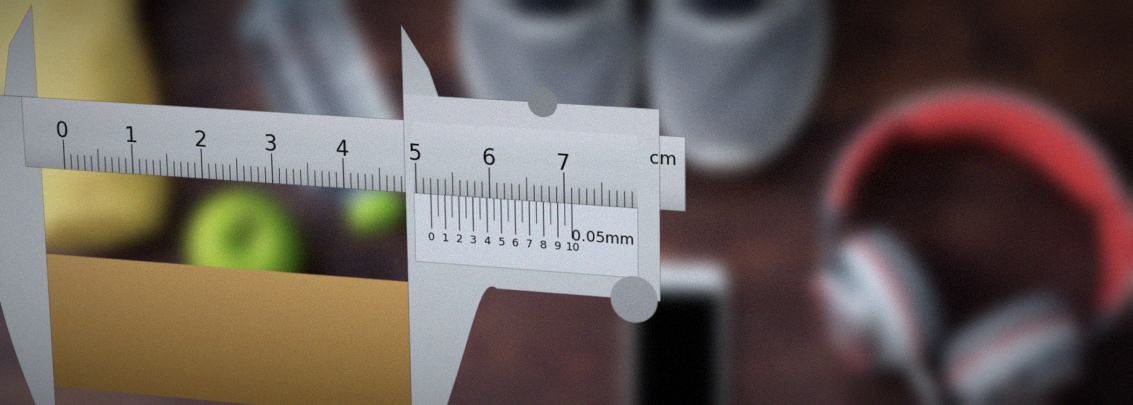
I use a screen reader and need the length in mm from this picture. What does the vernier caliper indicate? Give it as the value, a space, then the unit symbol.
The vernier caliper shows 52.0 mm
